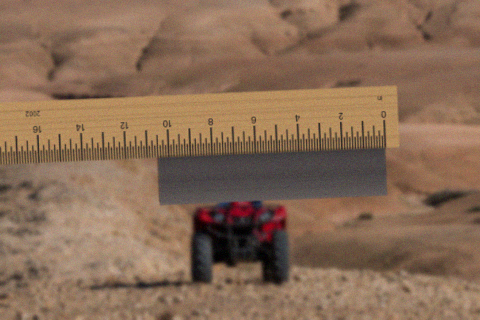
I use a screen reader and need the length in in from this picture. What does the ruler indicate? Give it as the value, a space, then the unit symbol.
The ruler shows 10.5 in
